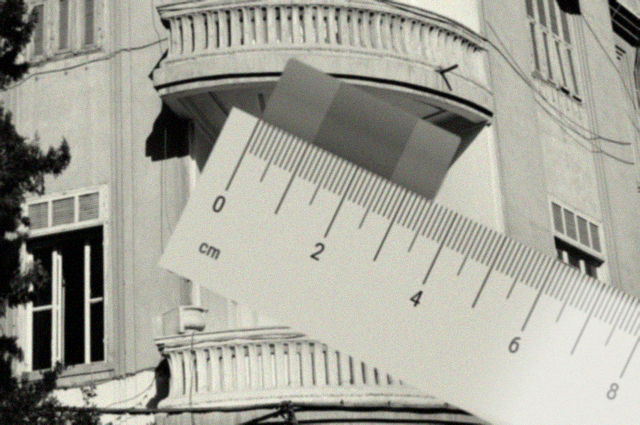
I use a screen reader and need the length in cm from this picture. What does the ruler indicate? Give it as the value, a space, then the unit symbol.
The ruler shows 3.5 cm
